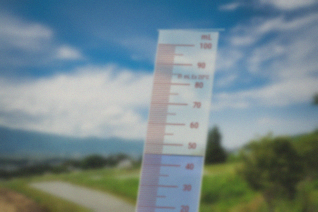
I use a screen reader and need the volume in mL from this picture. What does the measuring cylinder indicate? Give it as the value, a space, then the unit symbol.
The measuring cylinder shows 45 mL
